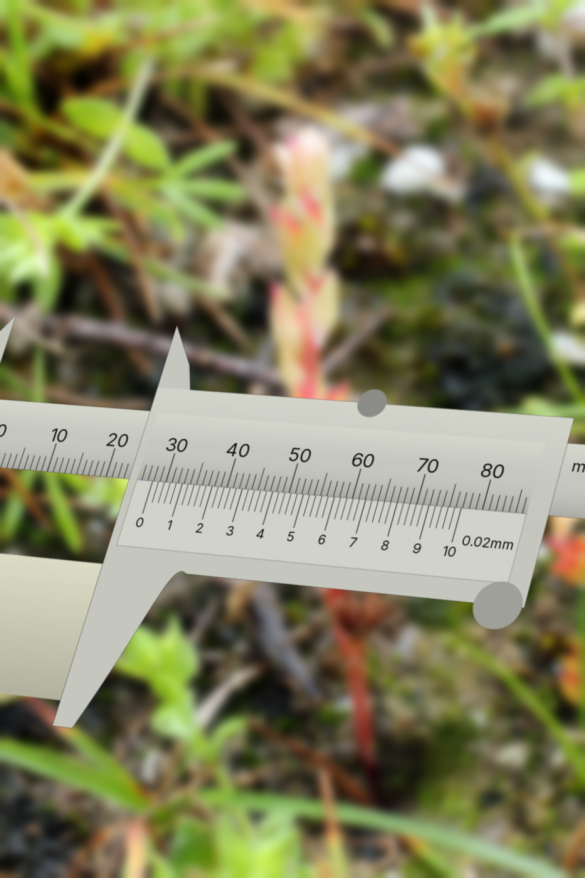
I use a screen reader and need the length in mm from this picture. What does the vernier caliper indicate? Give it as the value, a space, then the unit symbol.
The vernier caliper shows 27.8 mm
